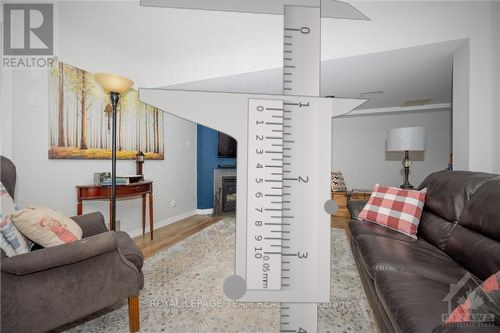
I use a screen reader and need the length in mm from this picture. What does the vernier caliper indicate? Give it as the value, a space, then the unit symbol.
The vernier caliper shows 10.8 mm
